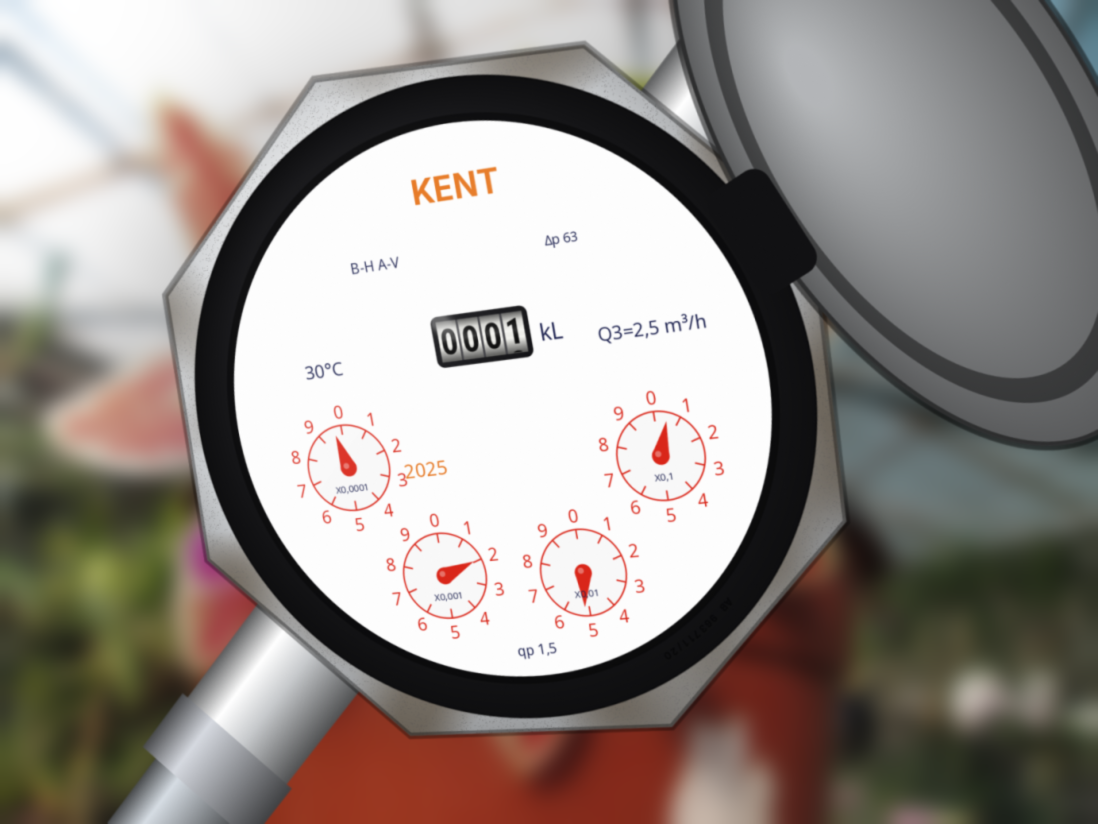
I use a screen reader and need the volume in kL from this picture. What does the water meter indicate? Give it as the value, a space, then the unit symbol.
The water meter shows 1.0519 kL
